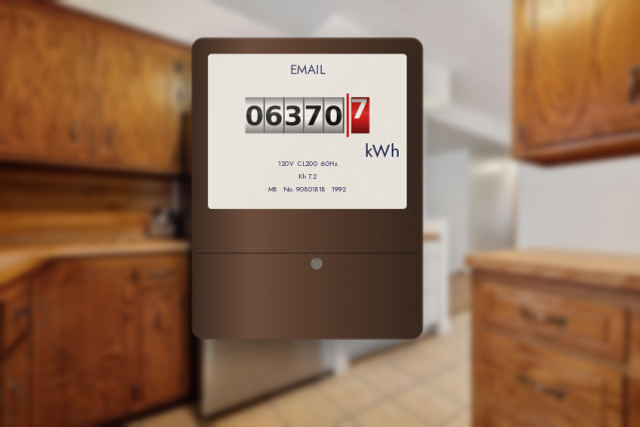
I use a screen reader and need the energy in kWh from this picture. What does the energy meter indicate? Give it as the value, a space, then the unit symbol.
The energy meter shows 6370.7 kWh
